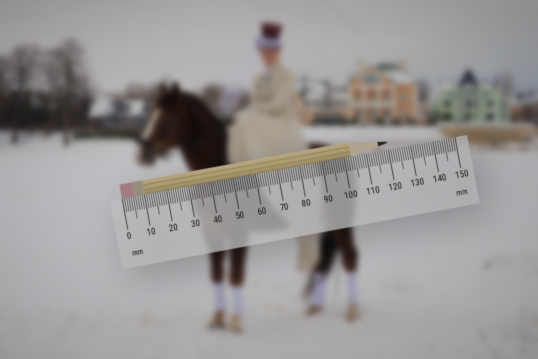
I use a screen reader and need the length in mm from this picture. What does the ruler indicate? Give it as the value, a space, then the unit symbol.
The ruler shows 120 mm
